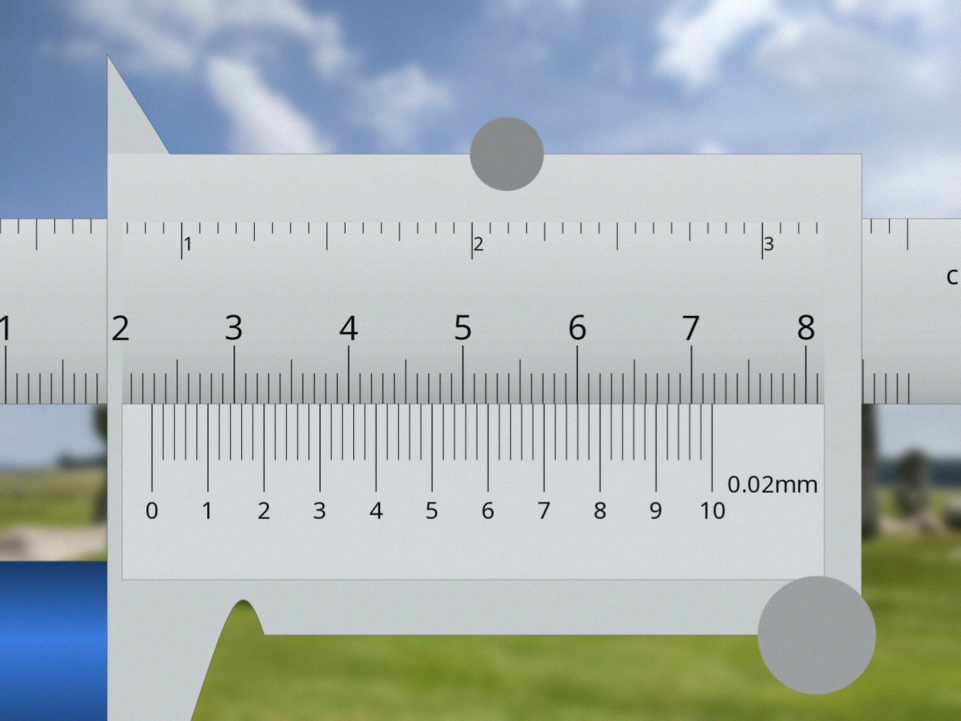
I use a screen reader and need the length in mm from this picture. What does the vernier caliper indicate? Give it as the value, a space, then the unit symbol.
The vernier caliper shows 22.8 mm
